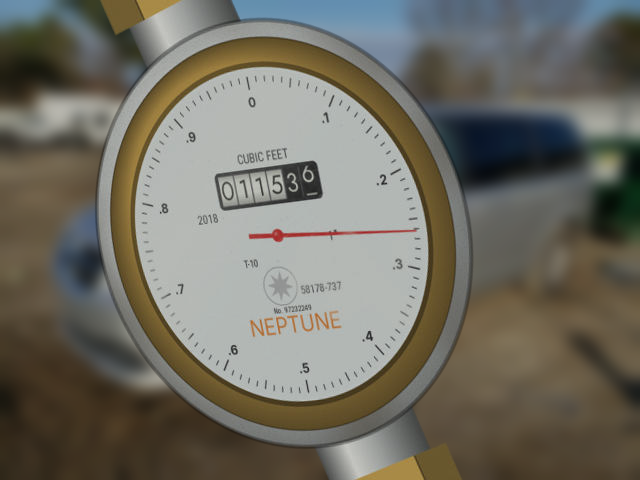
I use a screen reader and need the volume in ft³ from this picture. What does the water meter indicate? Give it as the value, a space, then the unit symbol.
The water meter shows 11536.26 ft³
